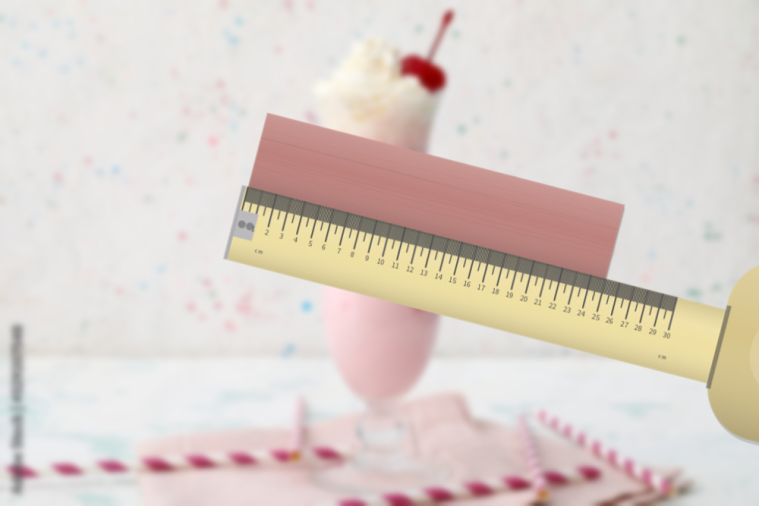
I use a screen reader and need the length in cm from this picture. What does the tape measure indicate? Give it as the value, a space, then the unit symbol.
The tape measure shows 25 cm
